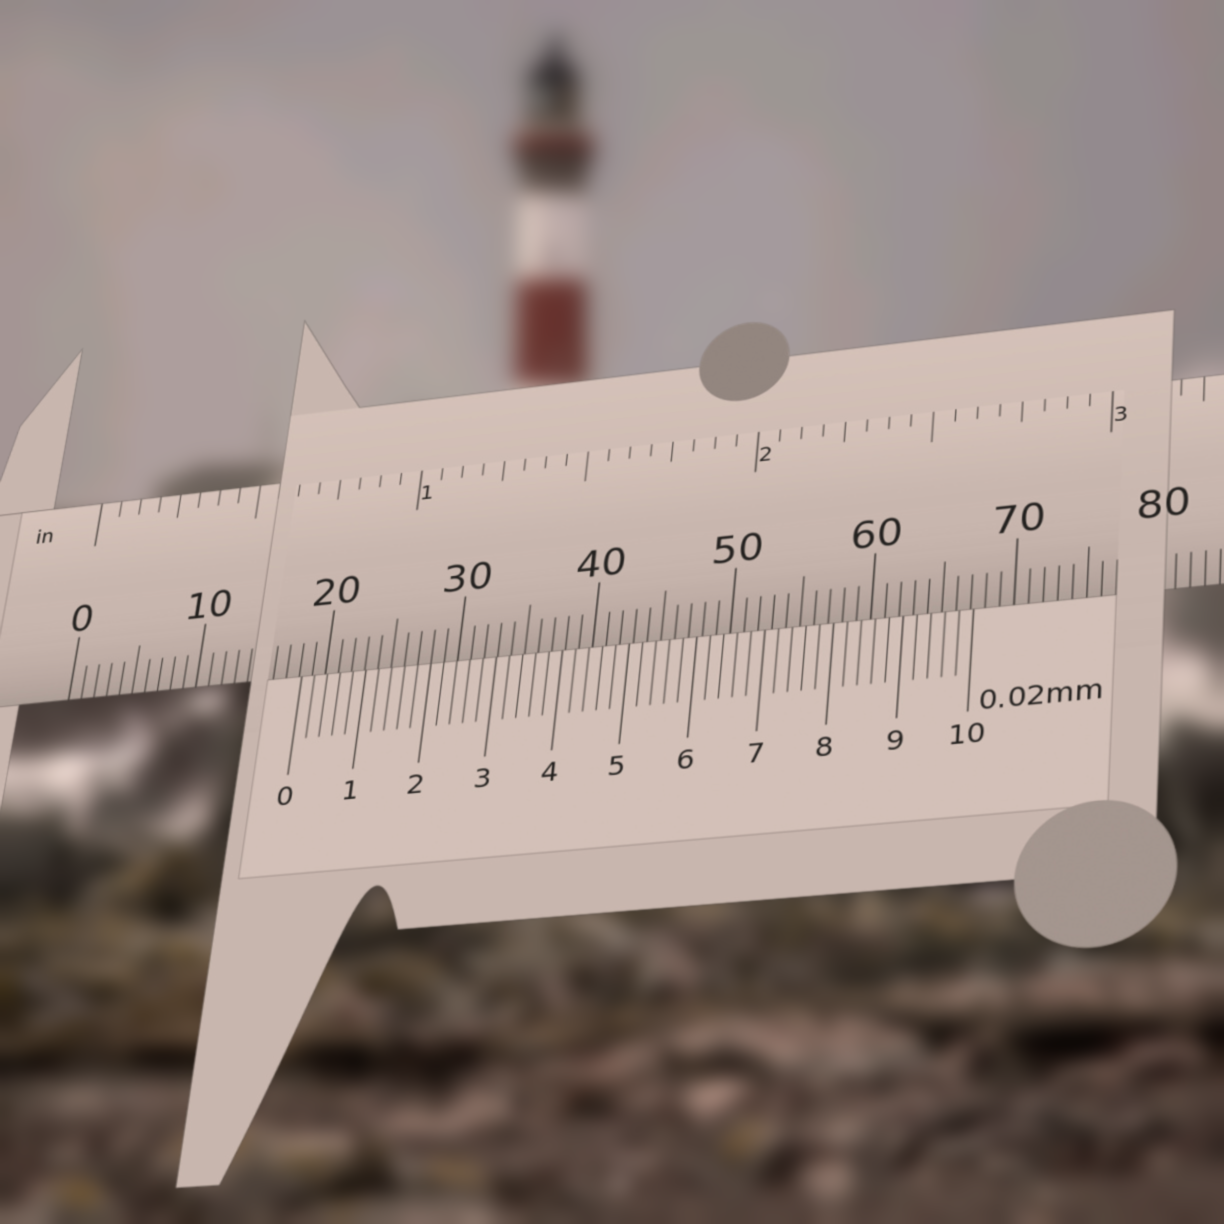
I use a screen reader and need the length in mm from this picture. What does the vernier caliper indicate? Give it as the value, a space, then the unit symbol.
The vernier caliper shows 18.2 mm
